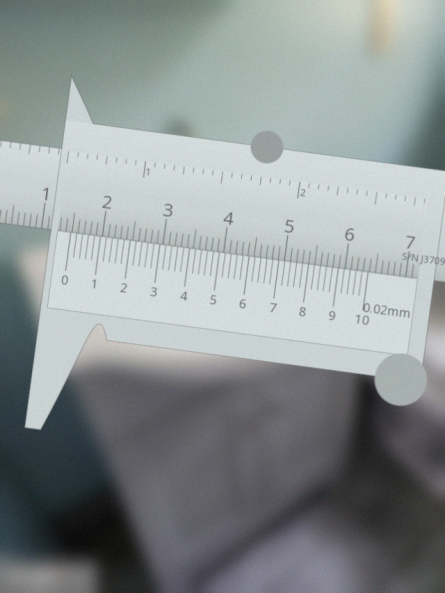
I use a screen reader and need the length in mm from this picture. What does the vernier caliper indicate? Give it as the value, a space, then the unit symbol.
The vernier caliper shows 14.8 mm
